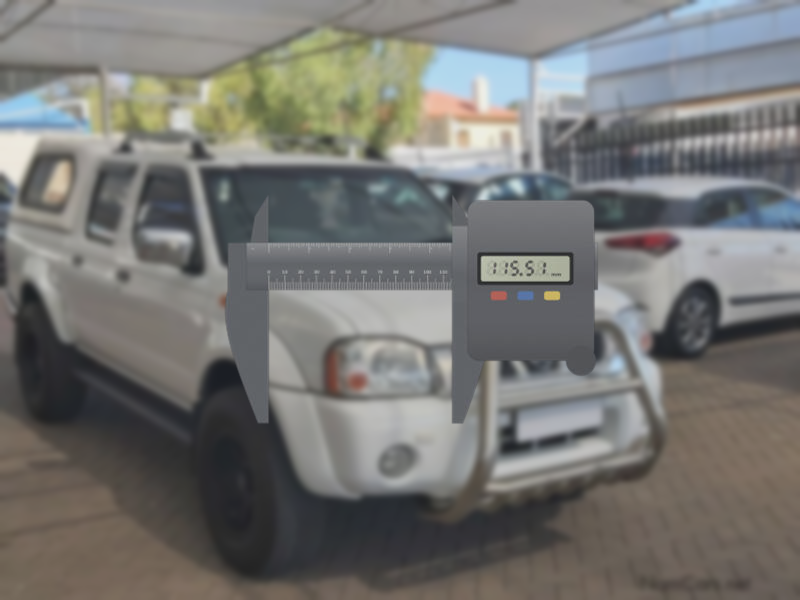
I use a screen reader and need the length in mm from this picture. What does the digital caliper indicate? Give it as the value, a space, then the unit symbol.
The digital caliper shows 115.51 mm
